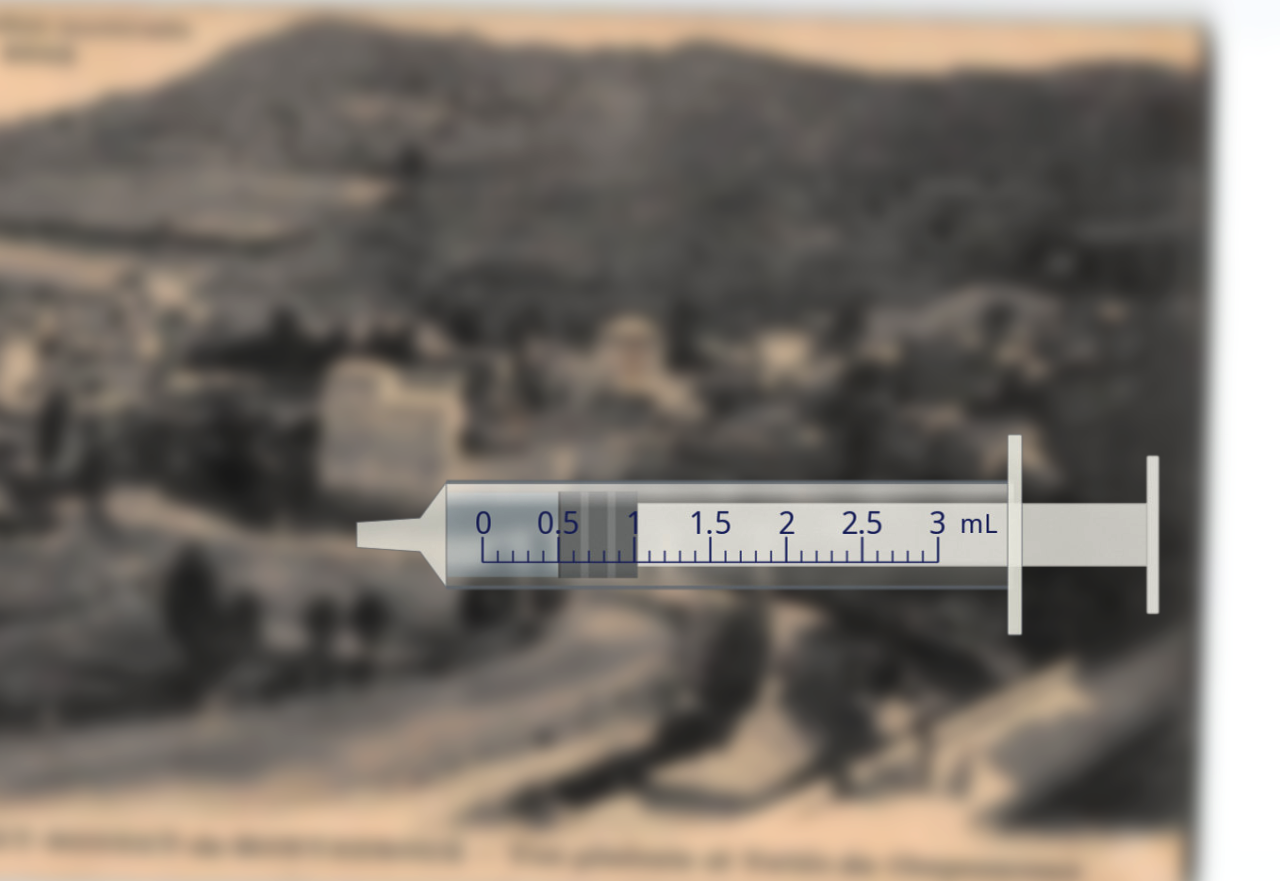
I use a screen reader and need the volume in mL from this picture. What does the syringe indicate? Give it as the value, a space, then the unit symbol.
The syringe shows 0.5 mL
